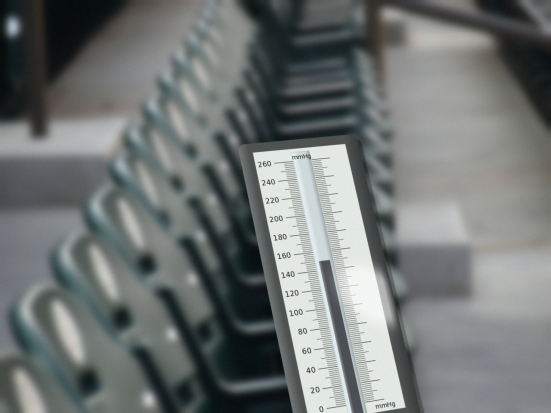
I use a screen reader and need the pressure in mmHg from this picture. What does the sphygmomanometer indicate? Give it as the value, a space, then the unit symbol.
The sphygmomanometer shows 150 mmHg
